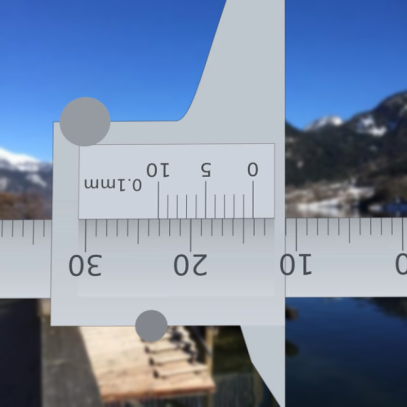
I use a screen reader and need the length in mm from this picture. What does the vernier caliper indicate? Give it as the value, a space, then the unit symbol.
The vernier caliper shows 14.1 mm
